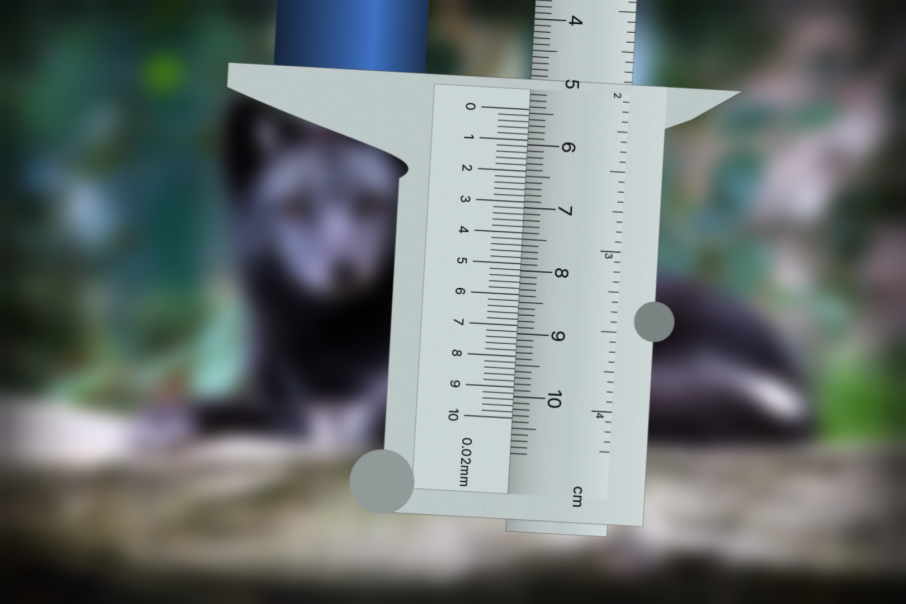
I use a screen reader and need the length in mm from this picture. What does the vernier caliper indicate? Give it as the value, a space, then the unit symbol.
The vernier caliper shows 54.4 mm
